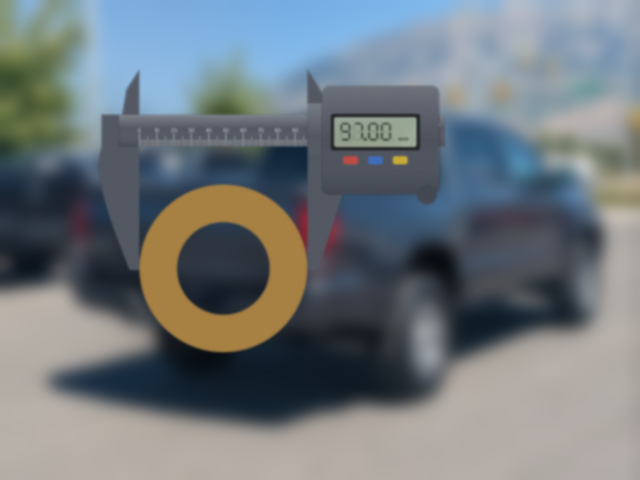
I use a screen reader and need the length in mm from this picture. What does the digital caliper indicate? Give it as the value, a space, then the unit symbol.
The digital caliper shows 97.00 mm
